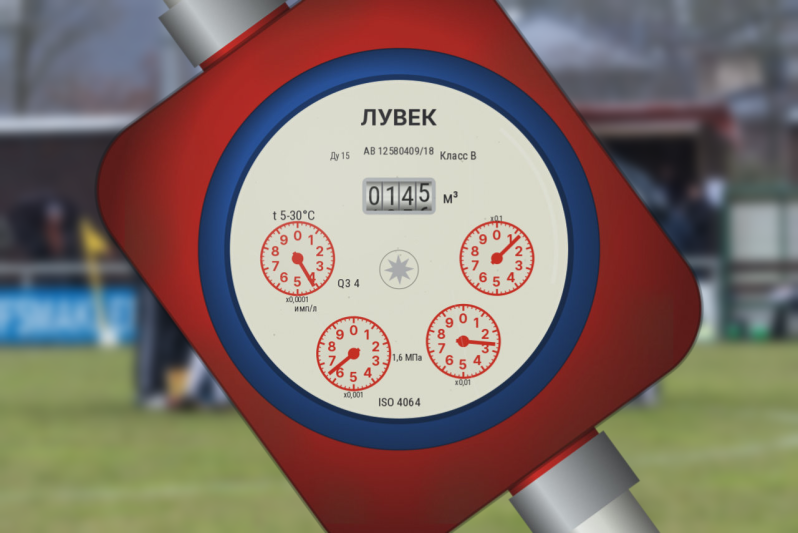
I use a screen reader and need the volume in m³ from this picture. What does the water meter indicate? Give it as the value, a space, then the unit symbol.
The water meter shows 145.1264 m³
